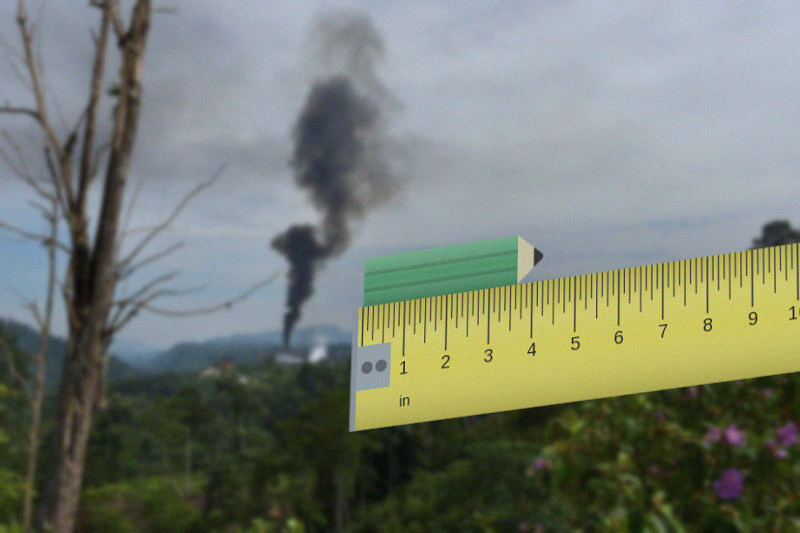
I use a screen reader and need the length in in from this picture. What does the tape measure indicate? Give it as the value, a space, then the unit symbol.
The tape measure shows 4.25 in
